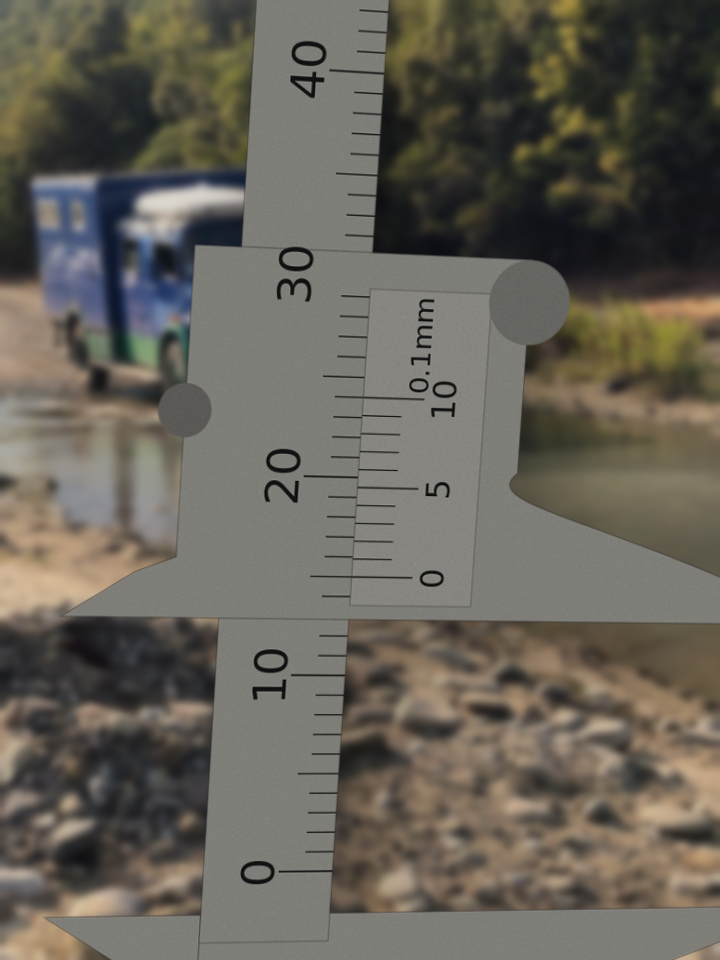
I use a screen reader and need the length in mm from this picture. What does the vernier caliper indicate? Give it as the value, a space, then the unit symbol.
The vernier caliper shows 15.0 mm
